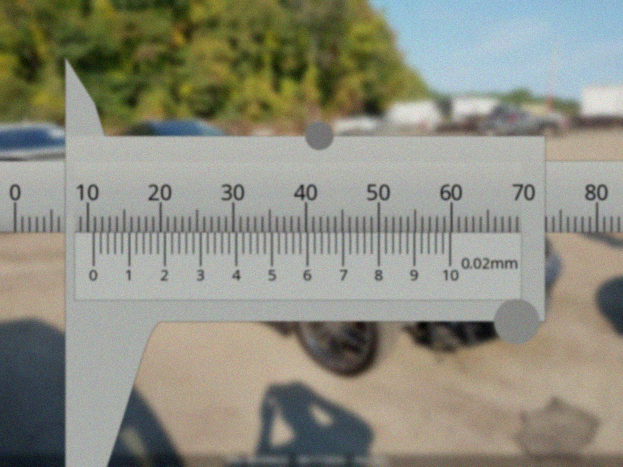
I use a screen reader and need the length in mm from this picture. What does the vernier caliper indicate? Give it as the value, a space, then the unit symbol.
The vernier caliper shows 10.8 mm
